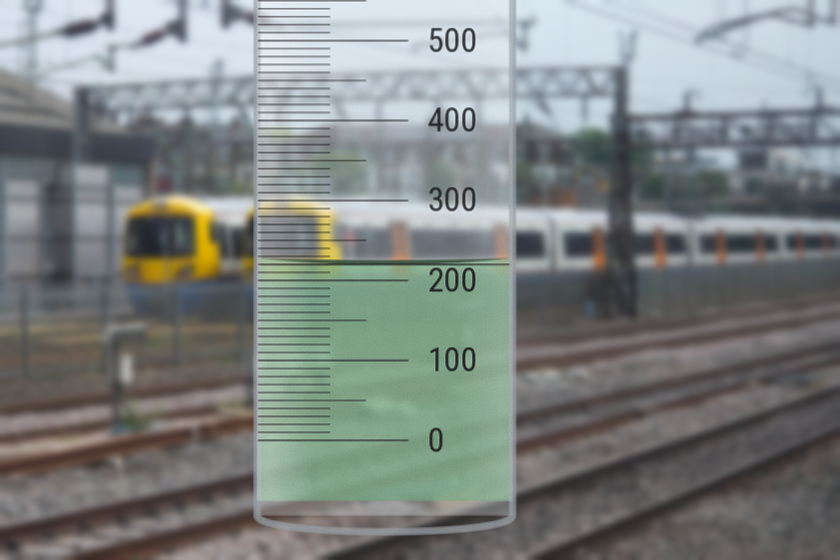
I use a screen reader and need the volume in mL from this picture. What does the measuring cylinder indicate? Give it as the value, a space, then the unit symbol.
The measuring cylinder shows 220 mL
